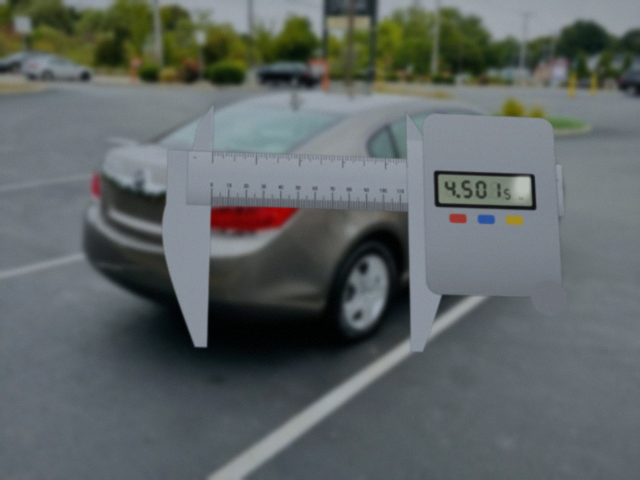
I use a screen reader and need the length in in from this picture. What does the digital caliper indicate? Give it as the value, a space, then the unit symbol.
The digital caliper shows 4.5015 in
